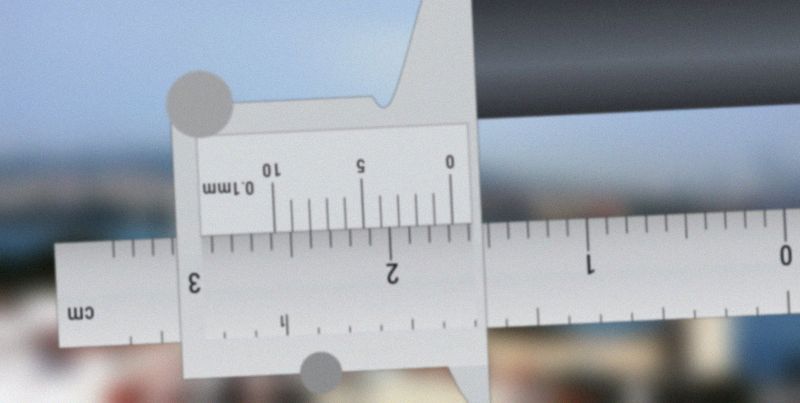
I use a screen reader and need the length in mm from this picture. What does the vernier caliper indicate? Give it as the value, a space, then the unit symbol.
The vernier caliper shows 16.8 mm
